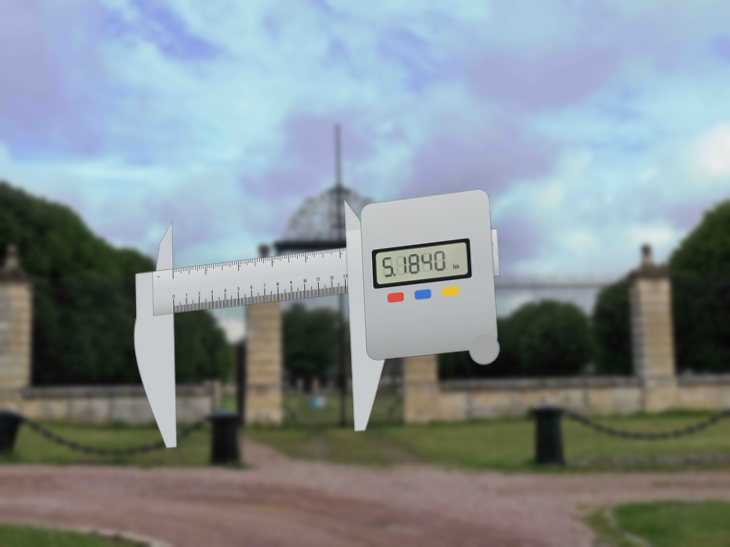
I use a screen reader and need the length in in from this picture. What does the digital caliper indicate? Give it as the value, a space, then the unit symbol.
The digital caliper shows 5.1840 in
